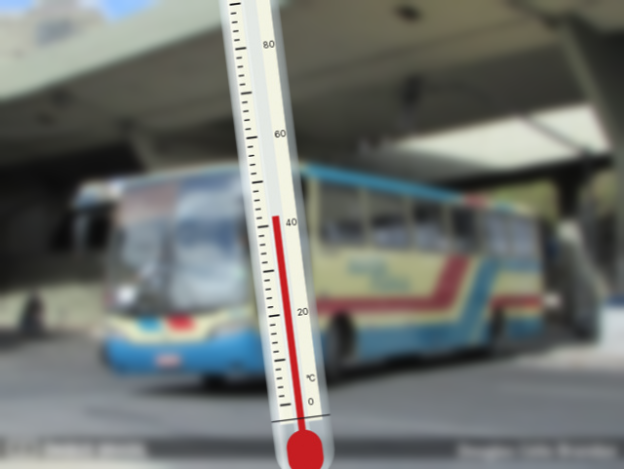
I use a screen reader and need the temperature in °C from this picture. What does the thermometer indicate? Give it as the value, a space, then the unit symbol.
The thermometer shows 42 °C
